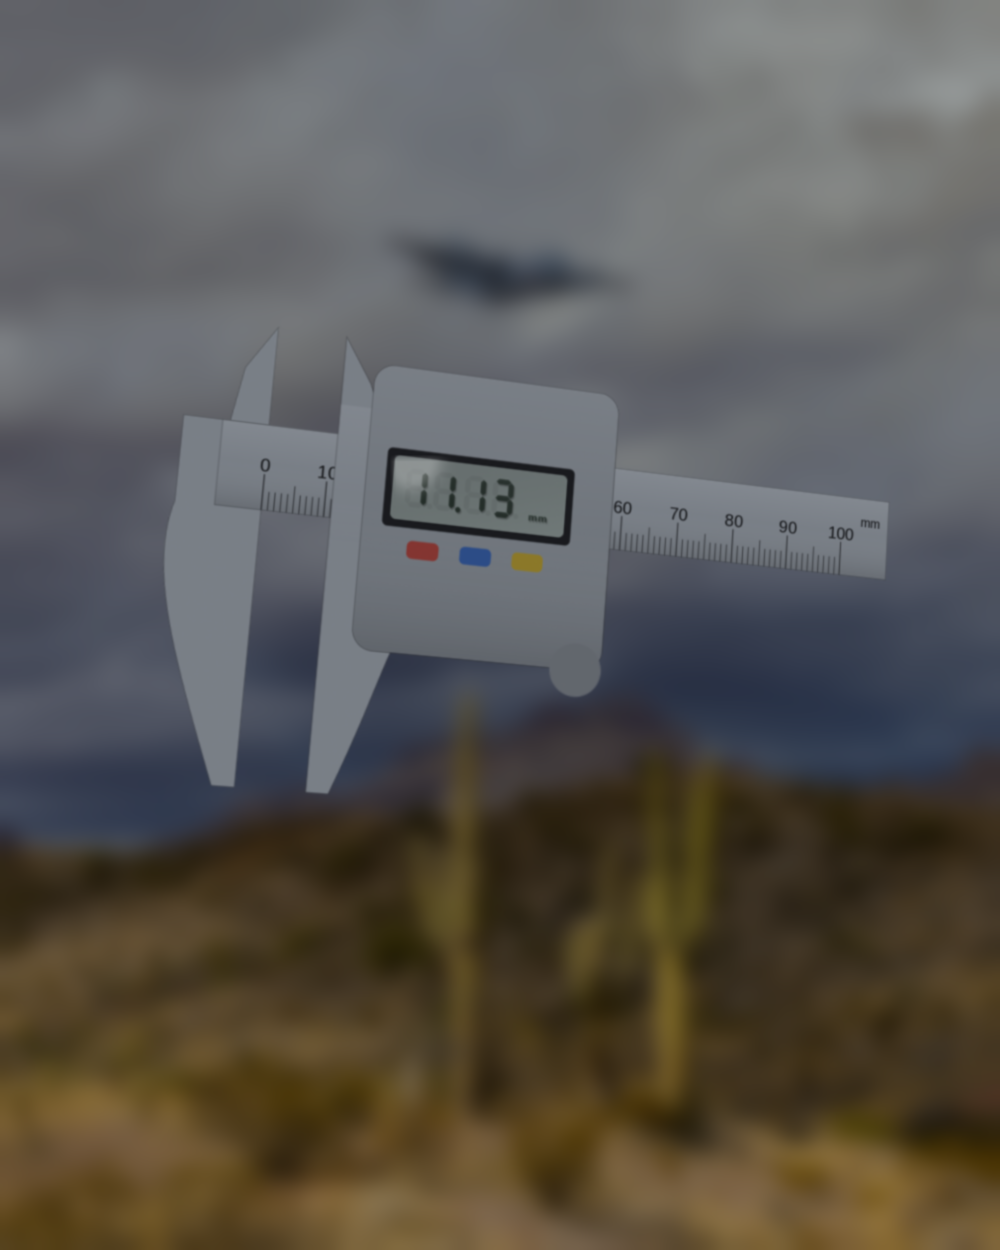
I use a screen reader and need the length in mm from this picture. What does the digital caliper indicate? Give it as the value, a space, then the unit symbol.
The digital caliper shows 11.13 mm
